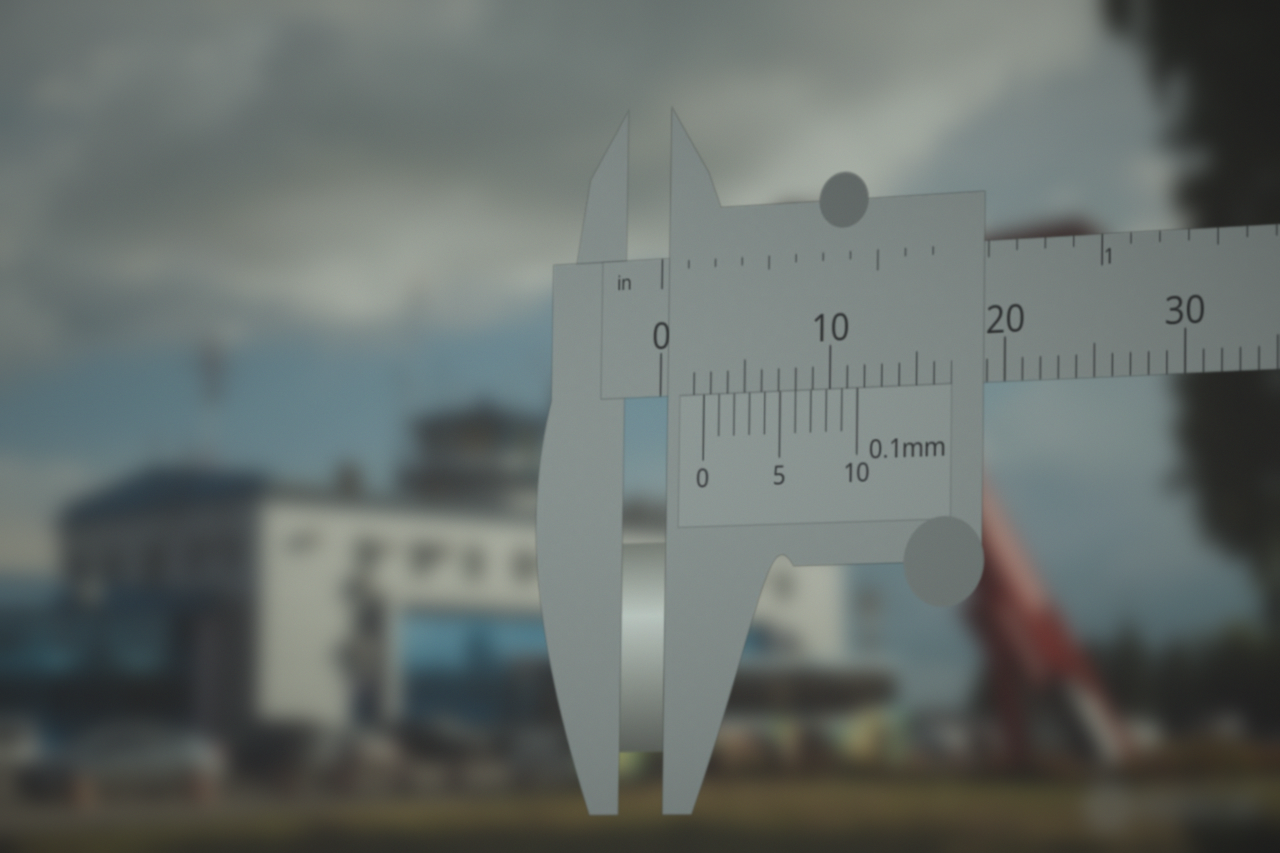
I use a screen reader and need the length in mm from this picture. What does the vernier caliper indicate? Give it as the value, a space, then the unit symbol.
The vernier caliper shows 2.6 mm
